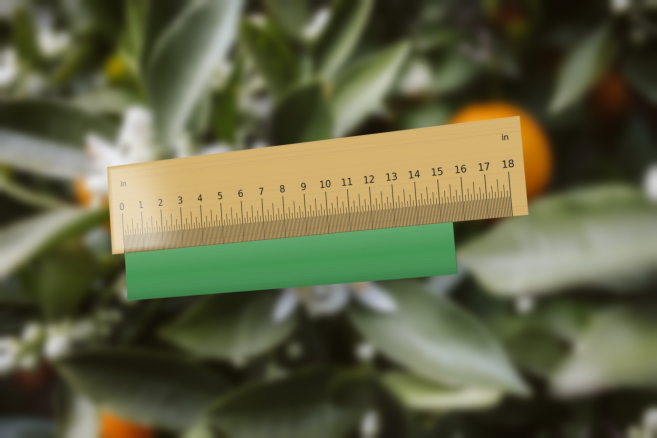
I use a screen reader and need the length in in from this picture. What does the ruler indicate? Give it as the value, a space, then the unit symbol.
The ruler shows 15.5 in
